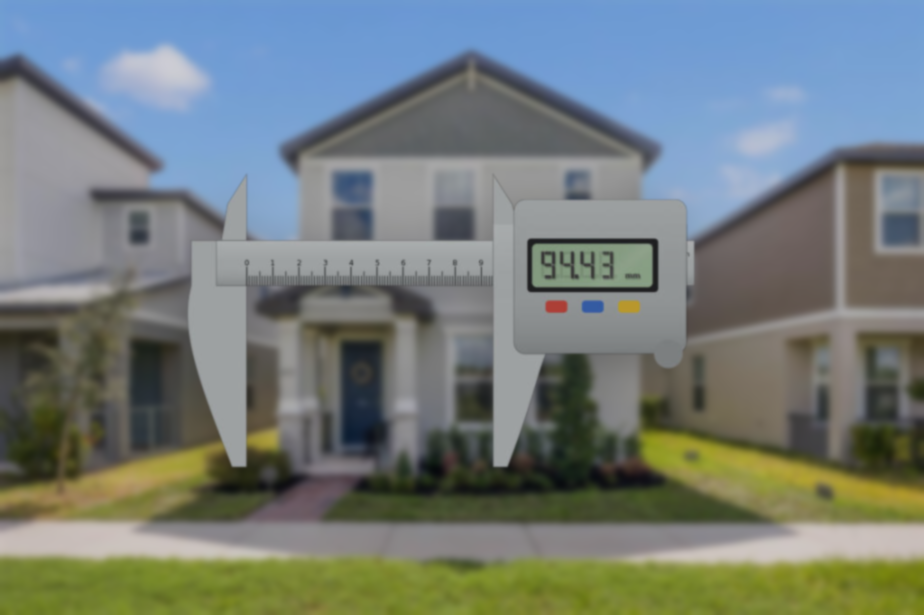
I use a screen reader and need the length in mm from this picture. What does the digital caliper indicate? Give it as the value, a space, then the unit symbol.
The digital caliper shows 94.43 mm
